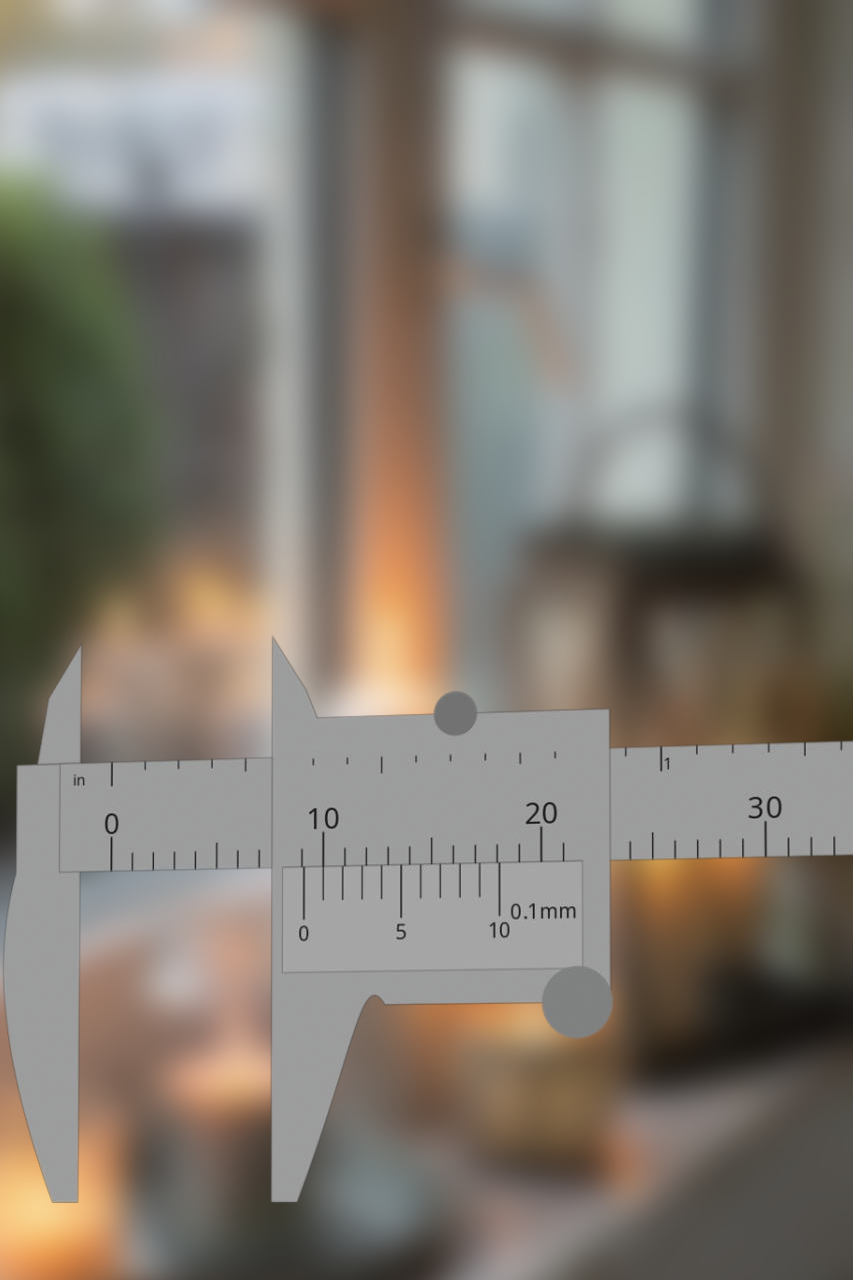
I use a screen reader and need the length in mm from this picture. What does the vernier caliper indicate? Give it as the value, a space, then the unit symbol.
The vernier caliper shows 9.1 mm
